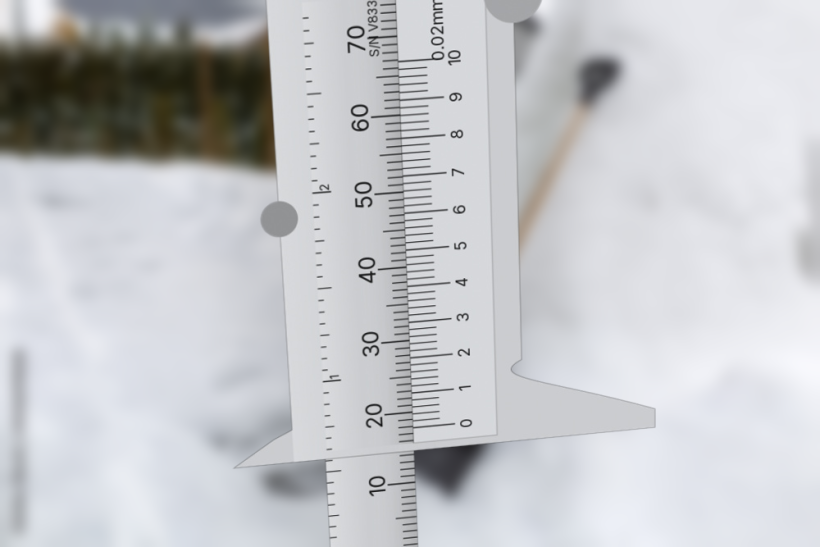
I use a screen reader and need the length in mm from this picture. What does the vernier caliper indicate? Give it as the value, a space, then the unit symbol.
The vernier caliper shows 17.8 mm
